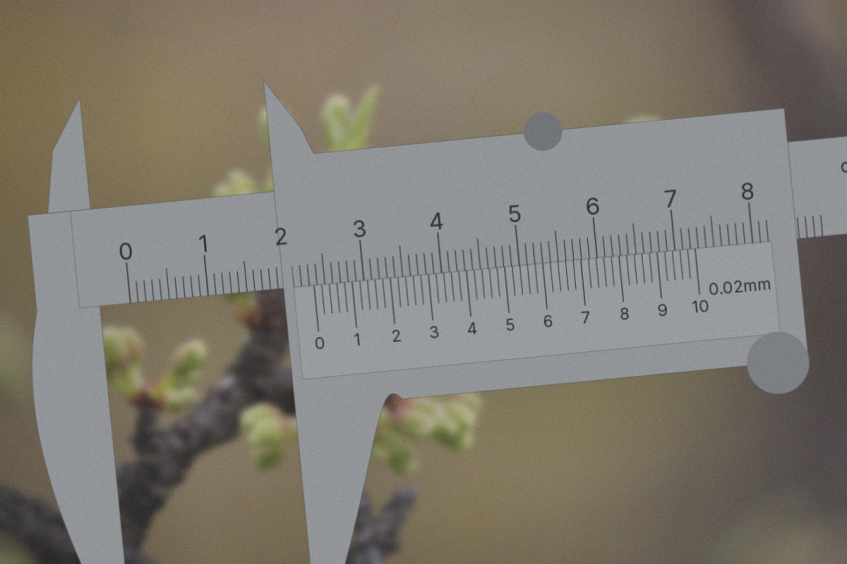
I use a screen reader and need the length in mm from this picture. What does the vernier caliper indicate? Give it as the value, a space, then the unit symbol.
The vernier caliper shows 23.6 mm
